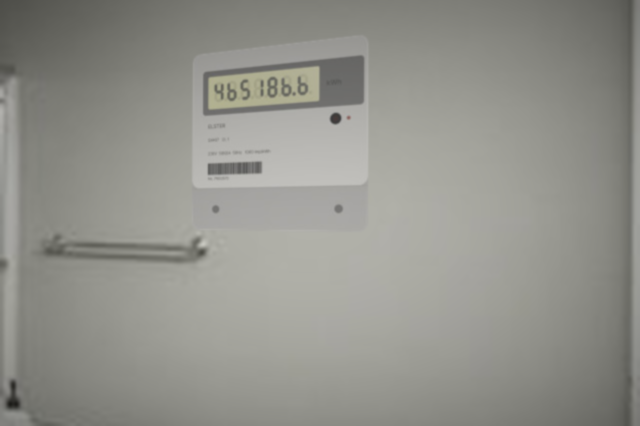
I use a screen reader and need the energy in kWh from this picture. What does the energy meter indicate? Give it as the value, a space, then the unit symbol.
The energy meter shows 465186.6 kWh
